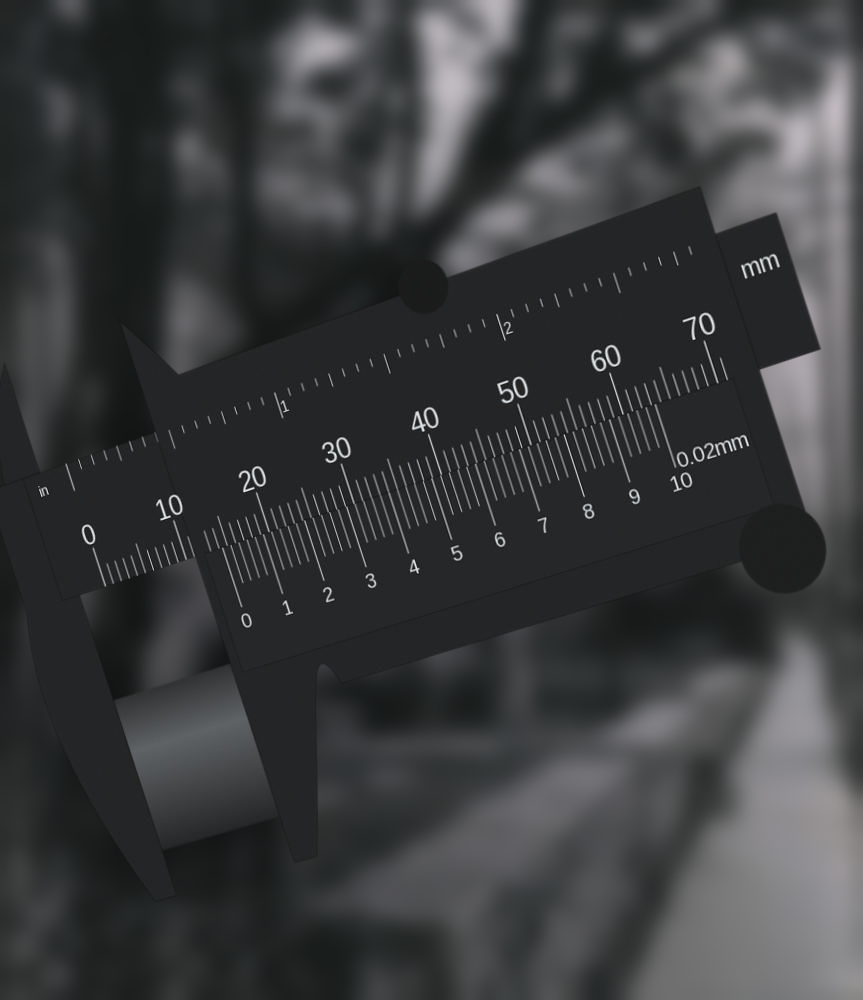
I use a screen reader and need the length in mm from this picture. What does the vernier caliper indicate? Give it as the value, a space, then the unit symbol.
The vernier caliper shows 14.4 mm
